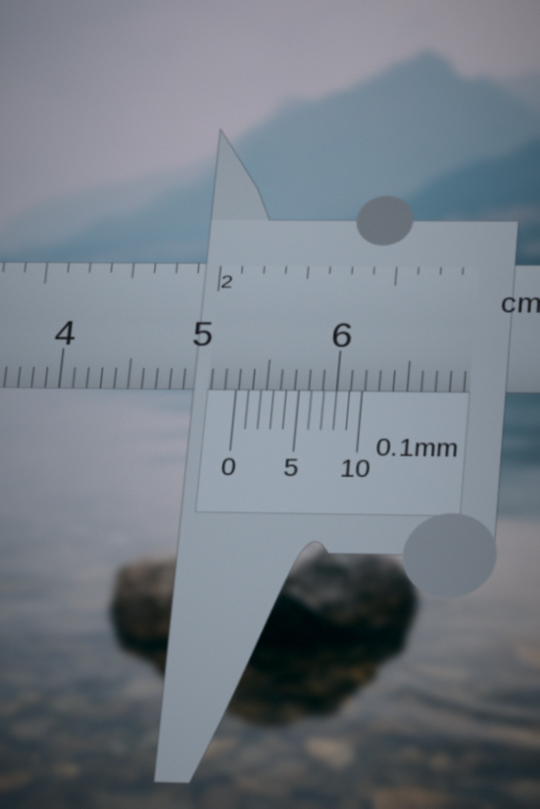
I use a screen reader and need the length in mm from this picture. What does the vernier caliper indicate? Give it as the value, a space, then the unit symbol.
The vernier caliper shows 52.8 mm
